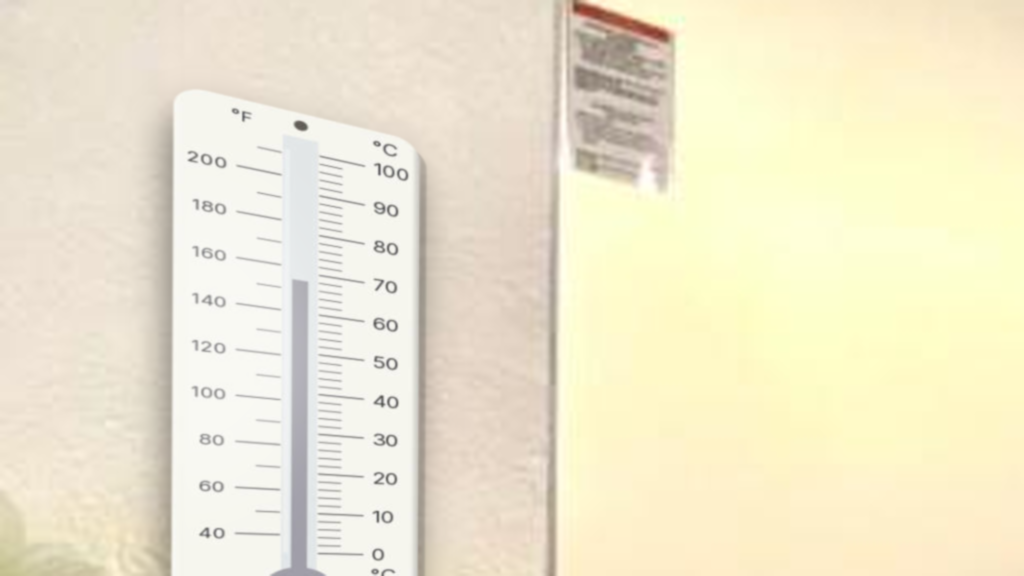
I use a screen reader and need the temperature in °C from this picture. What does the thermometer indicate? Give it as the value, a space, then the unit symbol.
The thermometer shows 68 °C
